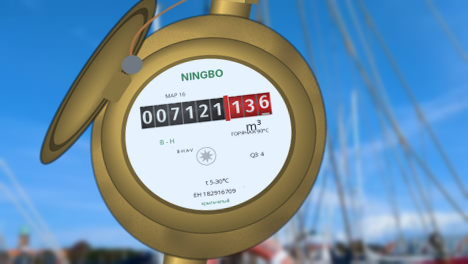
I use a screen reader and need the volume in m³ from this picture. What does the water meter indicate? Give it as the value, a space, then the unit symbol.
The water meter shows 7121.136 m³
